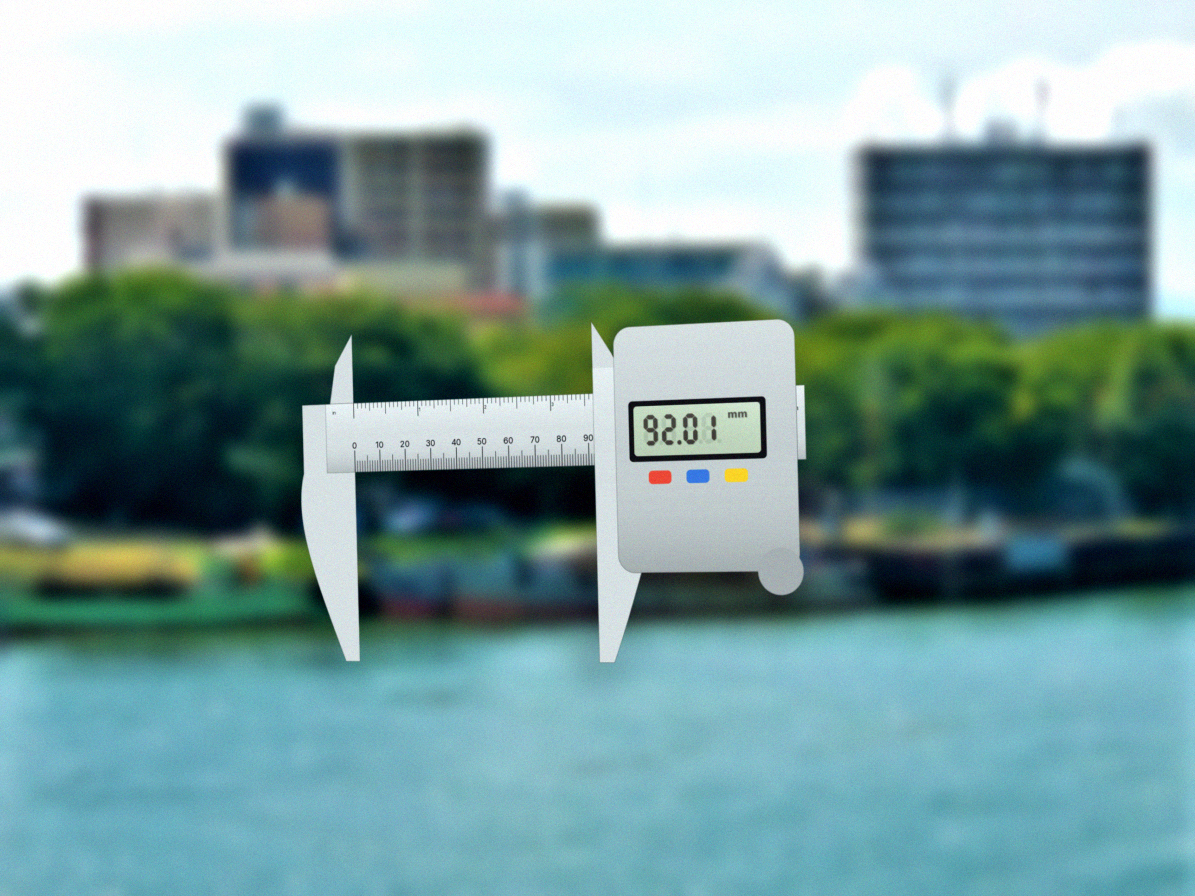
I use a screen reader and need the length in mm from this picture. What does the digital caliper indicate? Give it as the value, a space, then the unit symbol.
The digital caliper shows 92.01 mm
